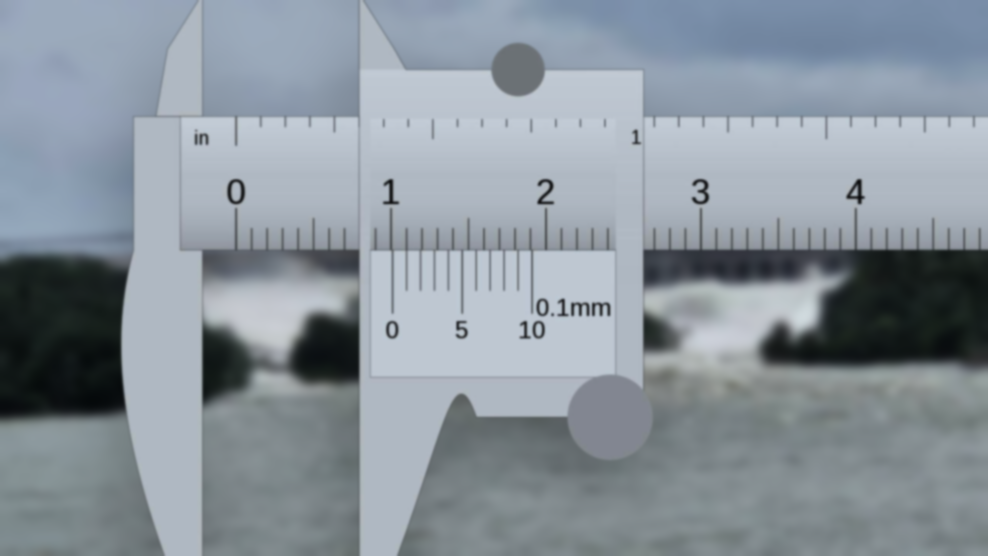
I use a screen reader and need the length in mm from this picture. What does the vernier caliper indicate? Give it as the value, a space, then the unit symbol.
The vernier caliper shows 10.1 mm
